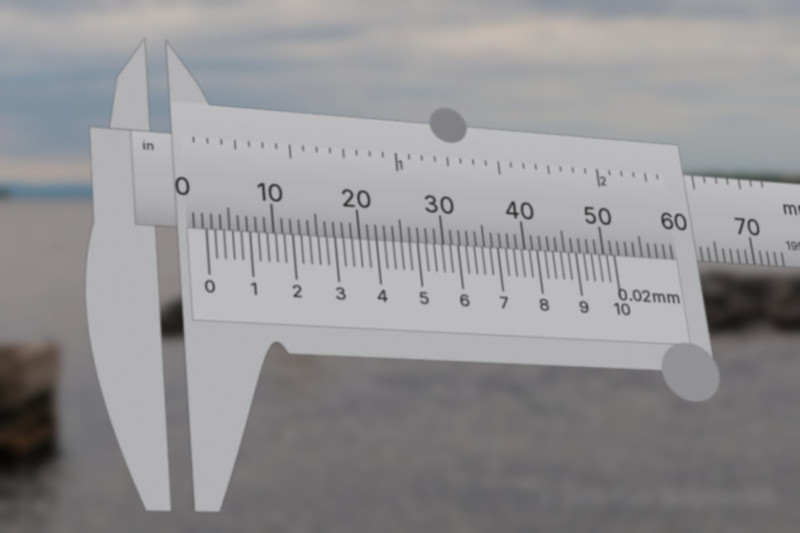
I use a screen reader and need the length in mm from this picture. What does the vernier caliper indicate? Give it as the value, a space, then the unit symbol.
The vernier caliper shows 2.4 mm
